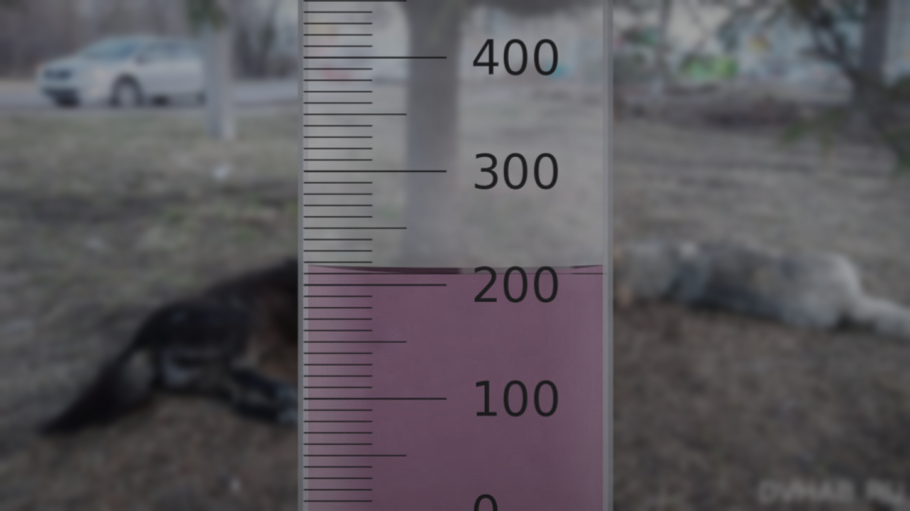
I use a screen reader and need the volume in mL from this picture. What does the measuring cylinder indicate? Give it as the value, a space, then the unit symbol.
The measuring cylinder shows 210 mL
